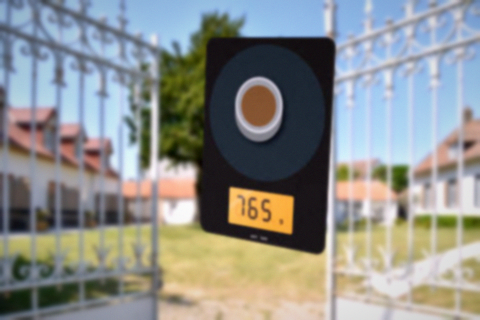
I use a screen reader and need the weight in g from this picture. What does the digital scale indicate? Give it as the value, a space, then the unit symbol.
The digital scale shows 765 g
